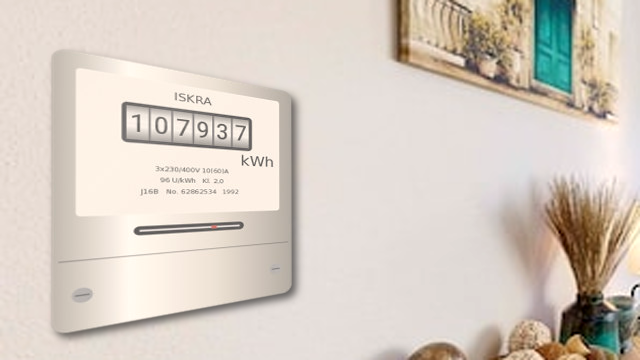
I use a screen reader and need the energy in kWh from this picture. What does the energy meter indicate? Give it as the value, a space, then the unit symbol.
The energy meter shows 107937 kWh
